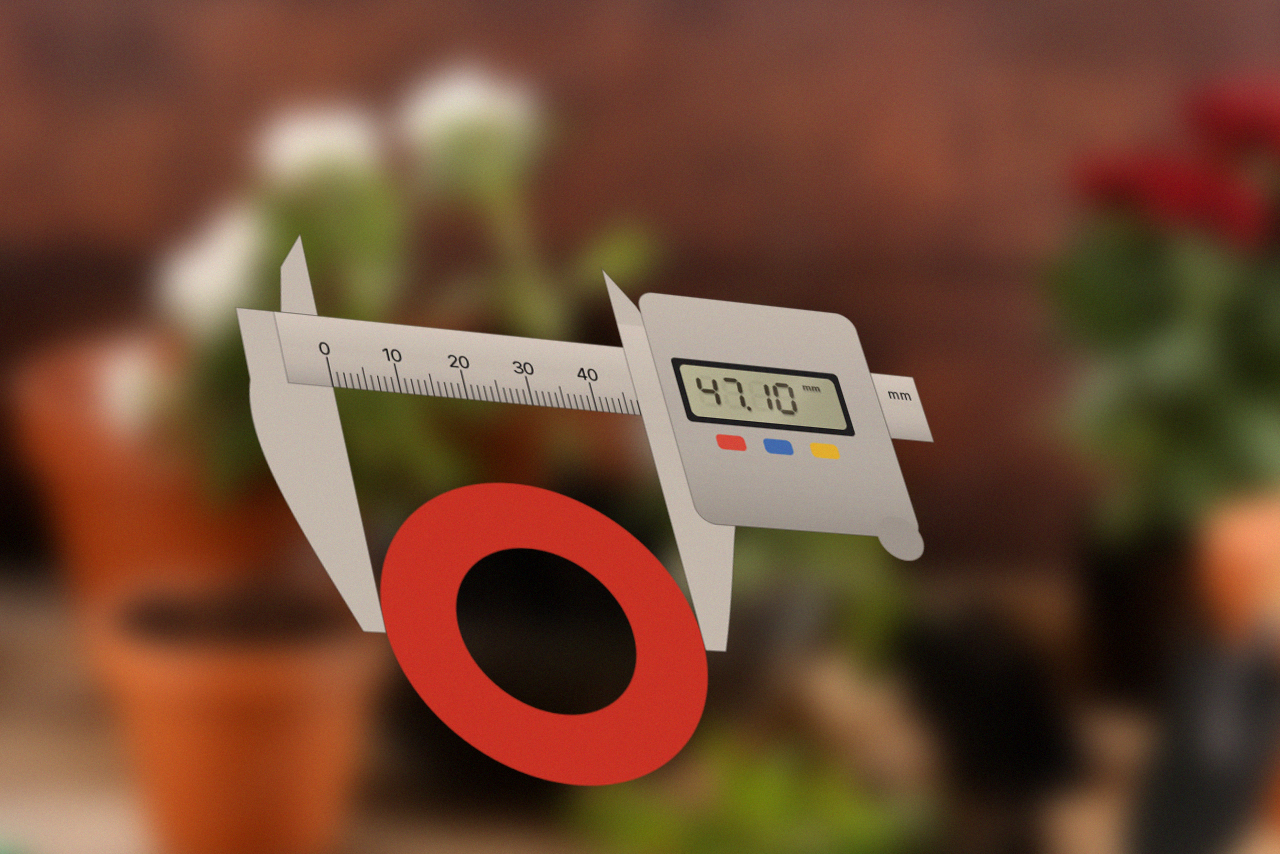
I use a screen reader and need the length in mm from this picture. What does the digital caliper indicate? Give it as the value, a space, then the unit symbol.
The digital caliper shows 47.10 mm
